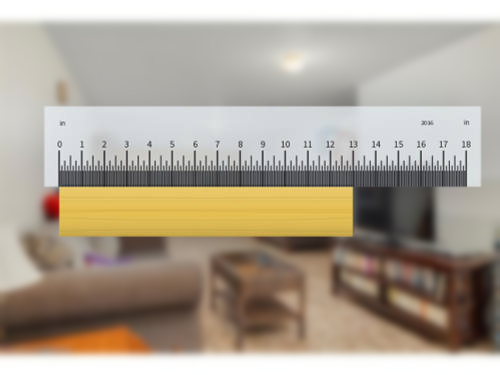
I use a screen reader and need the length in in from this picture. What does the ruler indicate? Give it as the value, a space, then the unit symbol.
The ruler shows 13 in
